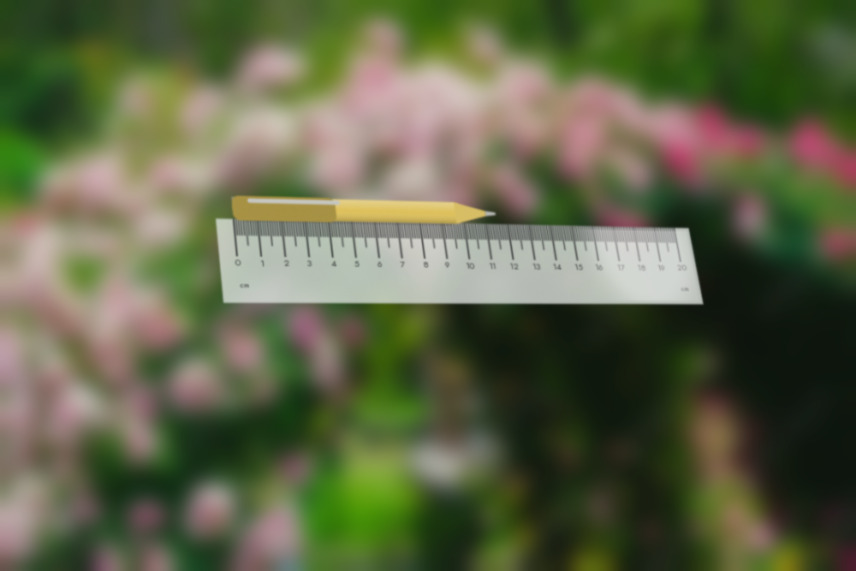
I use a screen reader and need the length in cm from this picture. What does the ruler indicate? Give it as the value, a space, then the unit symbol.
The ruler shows 11.5 cm
